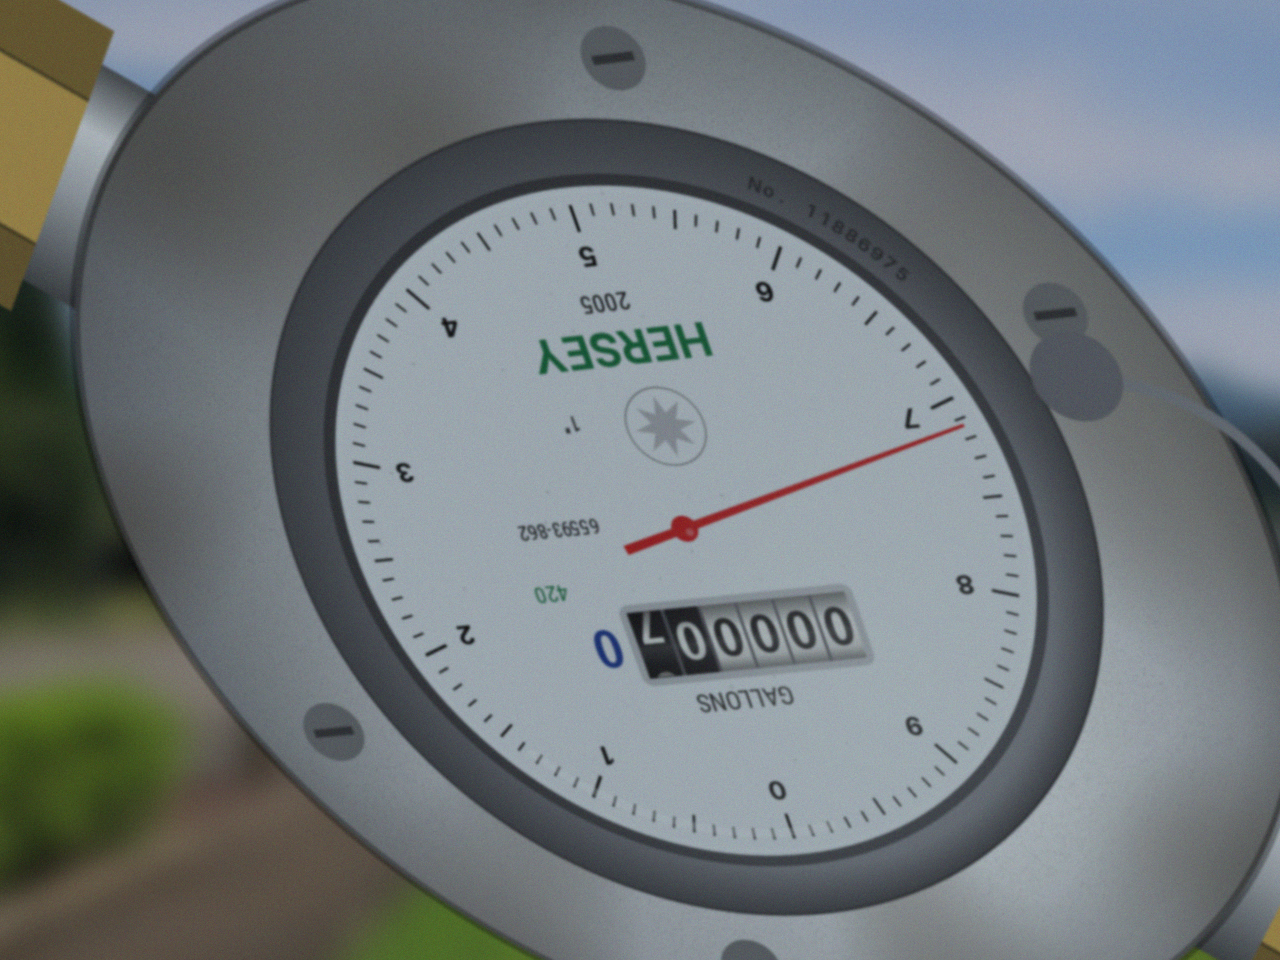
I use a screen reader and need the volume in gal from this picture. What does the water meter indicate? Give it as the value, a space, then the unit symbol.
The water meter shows 67.1 gal
